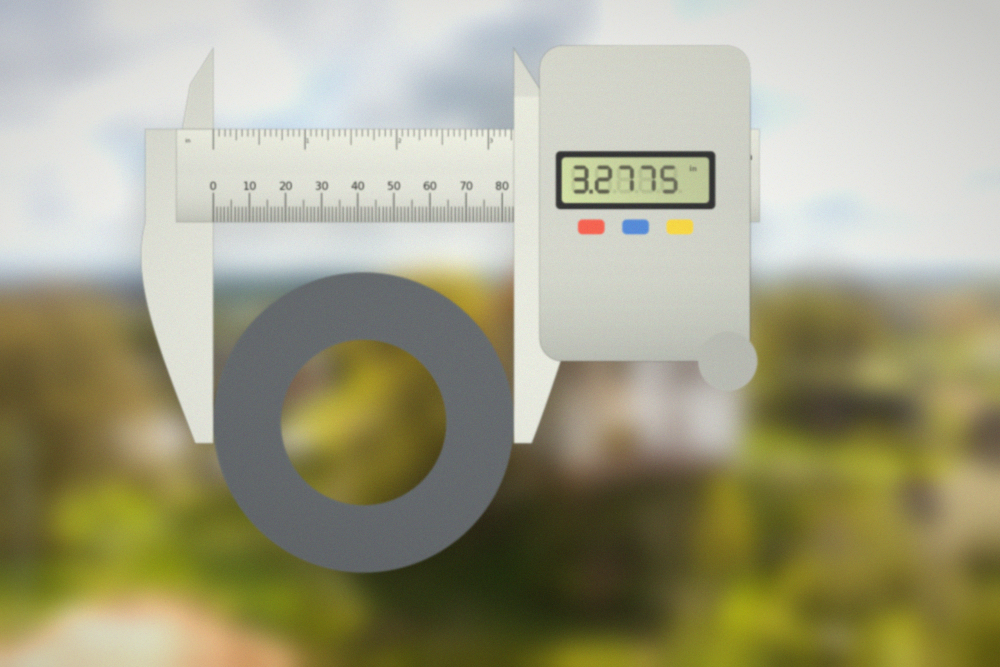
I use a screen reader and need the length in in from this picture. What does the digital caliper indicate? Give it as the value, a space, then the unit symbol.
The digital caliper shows 3.2775 in
